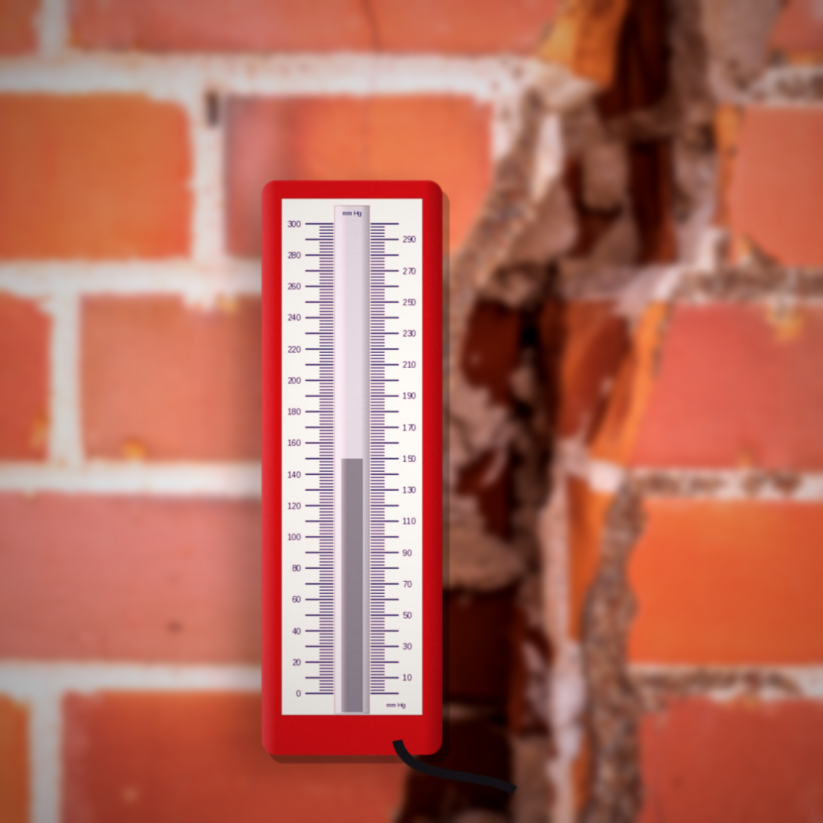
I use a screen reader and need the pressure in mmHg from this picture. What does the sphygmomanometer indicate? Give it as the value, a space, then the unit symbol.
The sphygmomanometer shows 150 mmHg
